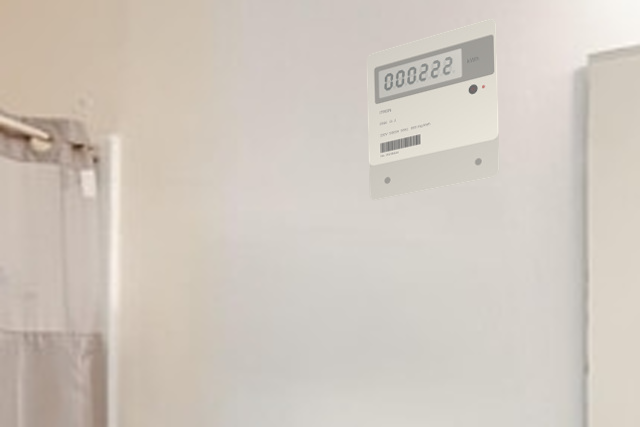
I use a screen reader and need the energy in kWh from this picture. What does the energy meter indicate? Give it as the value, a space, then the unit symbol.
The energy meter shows 222 kWh
